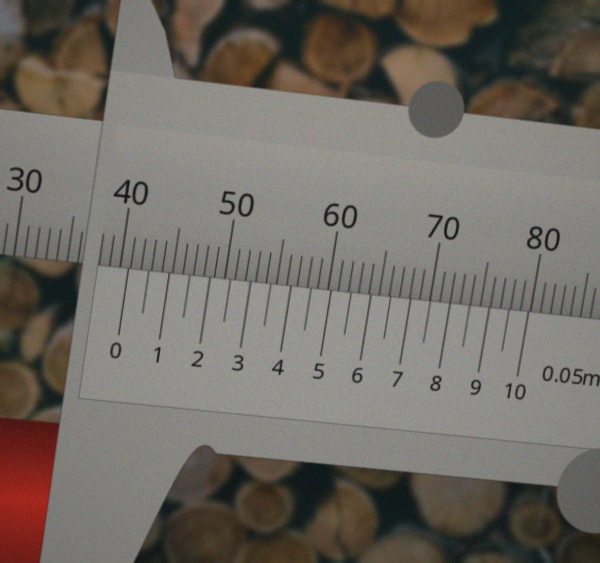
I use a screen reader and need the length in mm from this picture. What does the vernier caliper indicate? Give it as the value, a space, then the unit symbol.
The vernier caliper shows 40.8 mm
